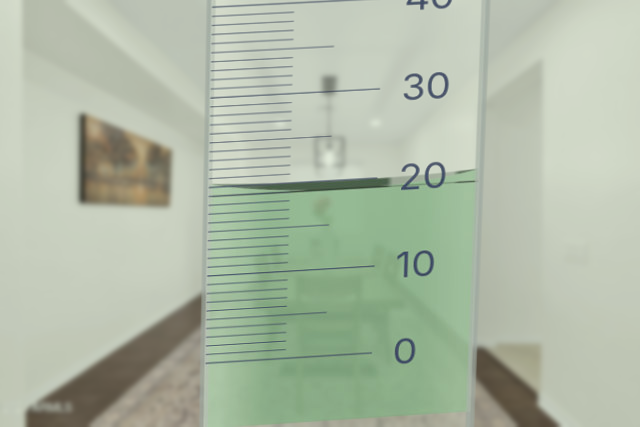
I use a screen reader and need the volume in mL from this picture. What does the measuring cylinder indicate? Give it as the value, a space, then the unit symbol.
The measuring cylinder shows 19 mL
